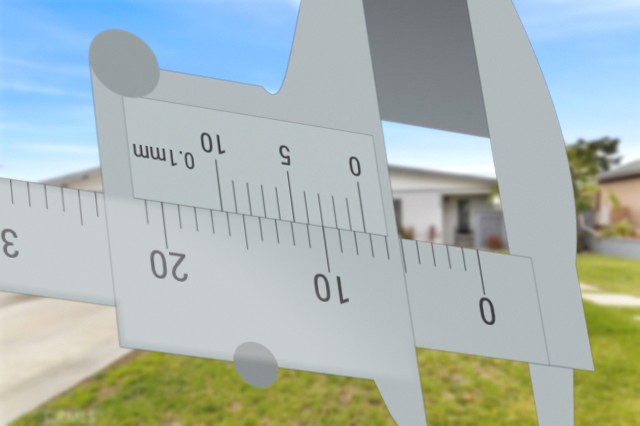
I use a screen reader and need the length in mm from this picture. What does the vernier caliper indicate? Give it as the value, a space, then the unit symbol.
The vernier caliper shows 7.3 mm
